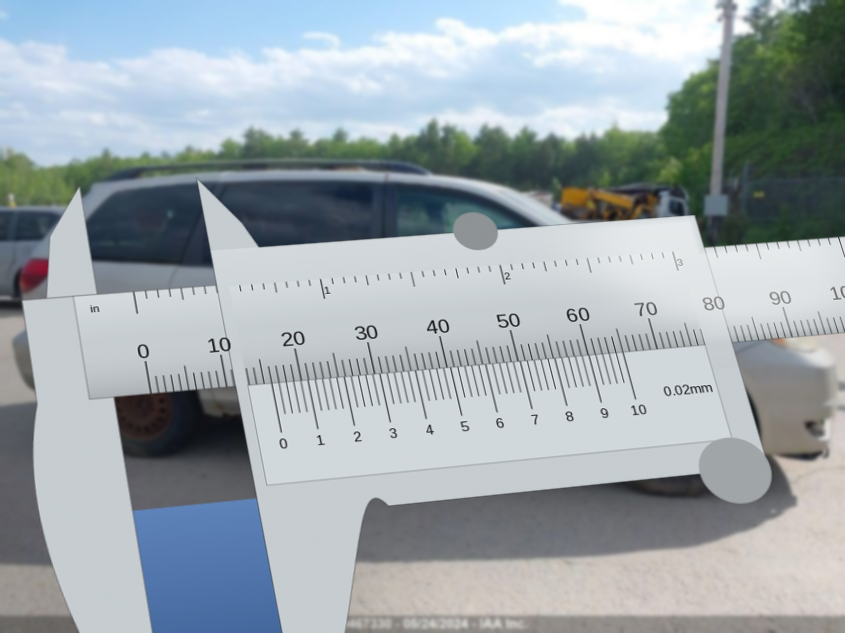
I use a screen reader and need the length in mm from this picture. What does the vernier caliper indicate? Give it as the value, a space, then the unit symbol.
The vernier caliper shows 16.0 mm
